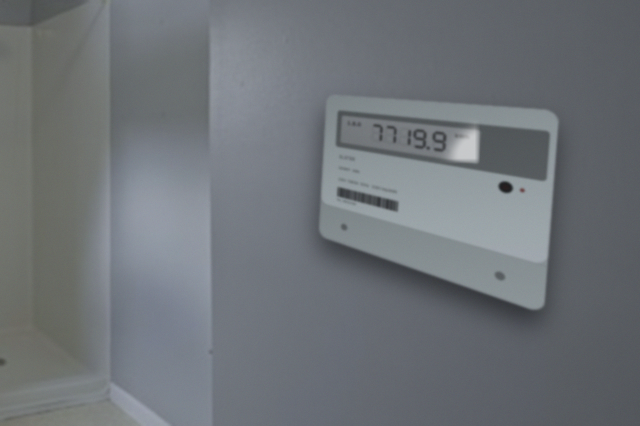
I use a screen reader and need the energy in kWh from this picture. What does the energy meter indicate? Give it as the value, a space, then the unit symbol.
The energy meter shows 7719.9 kWh
